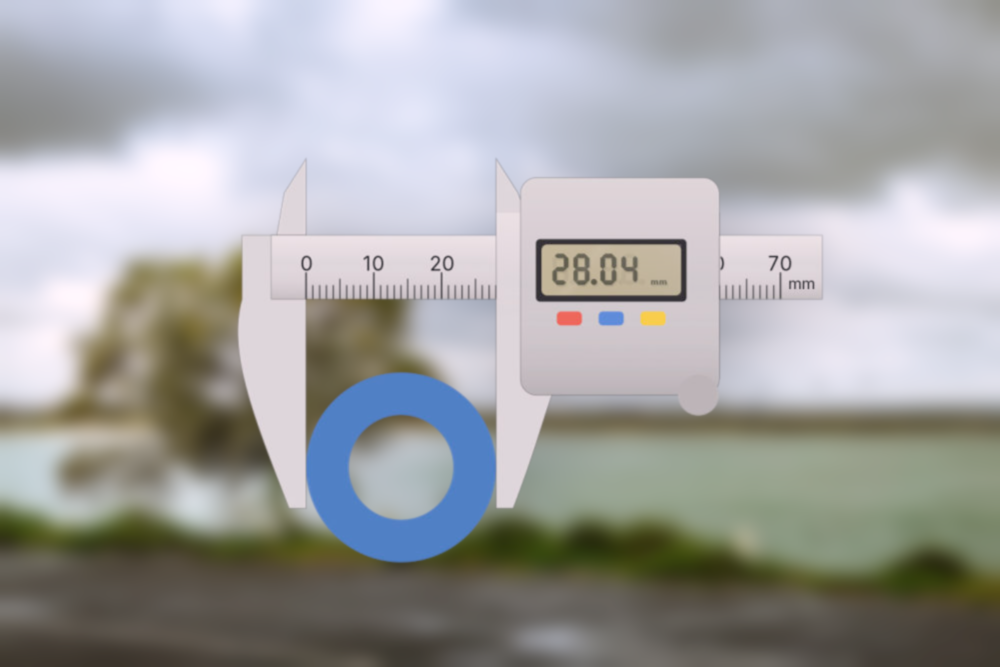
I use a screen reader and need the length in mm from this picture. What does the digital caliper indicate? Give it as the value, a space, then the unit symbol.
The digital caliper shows 28.04 mm
